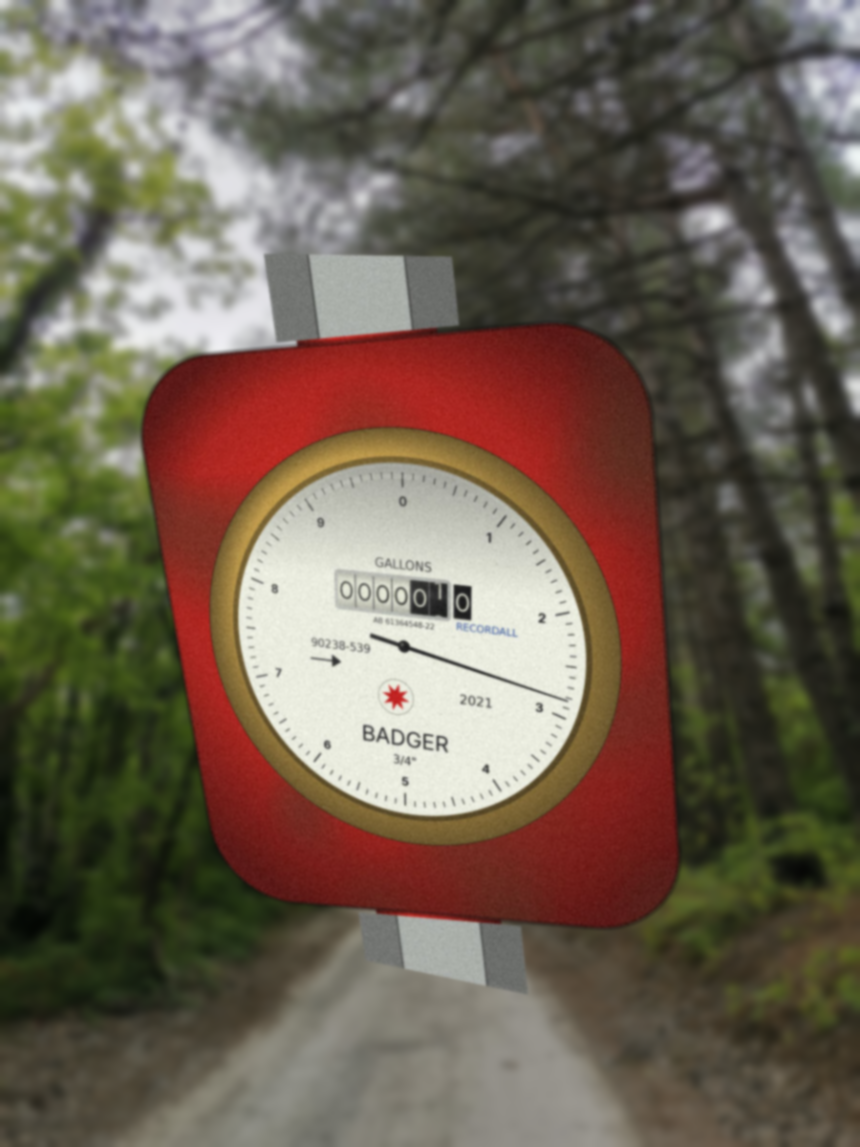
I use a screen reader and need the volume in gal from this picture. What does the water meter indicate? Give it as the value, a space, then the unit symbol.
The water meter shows 12.8 gal
